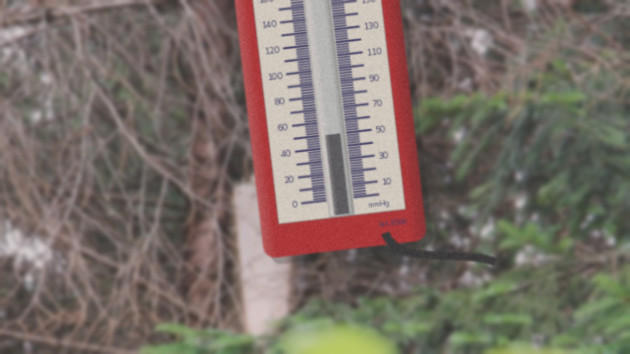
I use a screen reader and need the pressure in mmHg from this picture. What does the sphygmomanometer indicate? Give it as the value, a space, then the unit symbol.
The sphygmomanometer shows 50 mmHg
